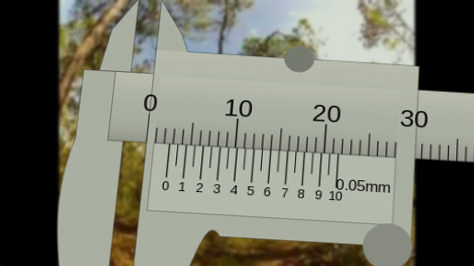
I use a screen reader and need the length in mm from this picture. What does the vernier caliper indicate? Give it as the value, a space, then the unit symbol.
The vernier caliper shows 2.6 mm
